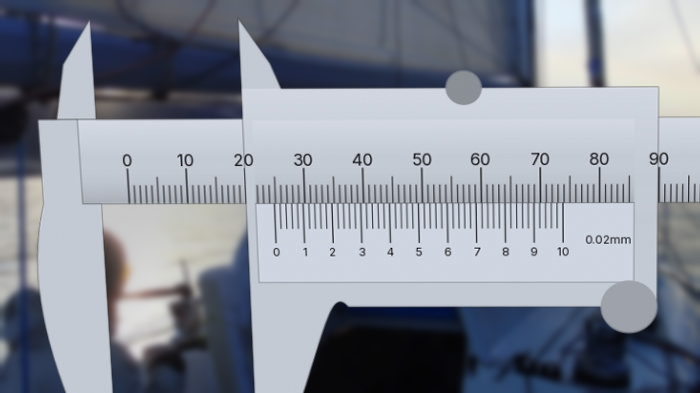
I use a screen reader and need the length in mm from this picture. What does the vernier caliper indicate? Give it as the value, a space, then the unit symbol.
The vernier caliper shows 24.8 mm
